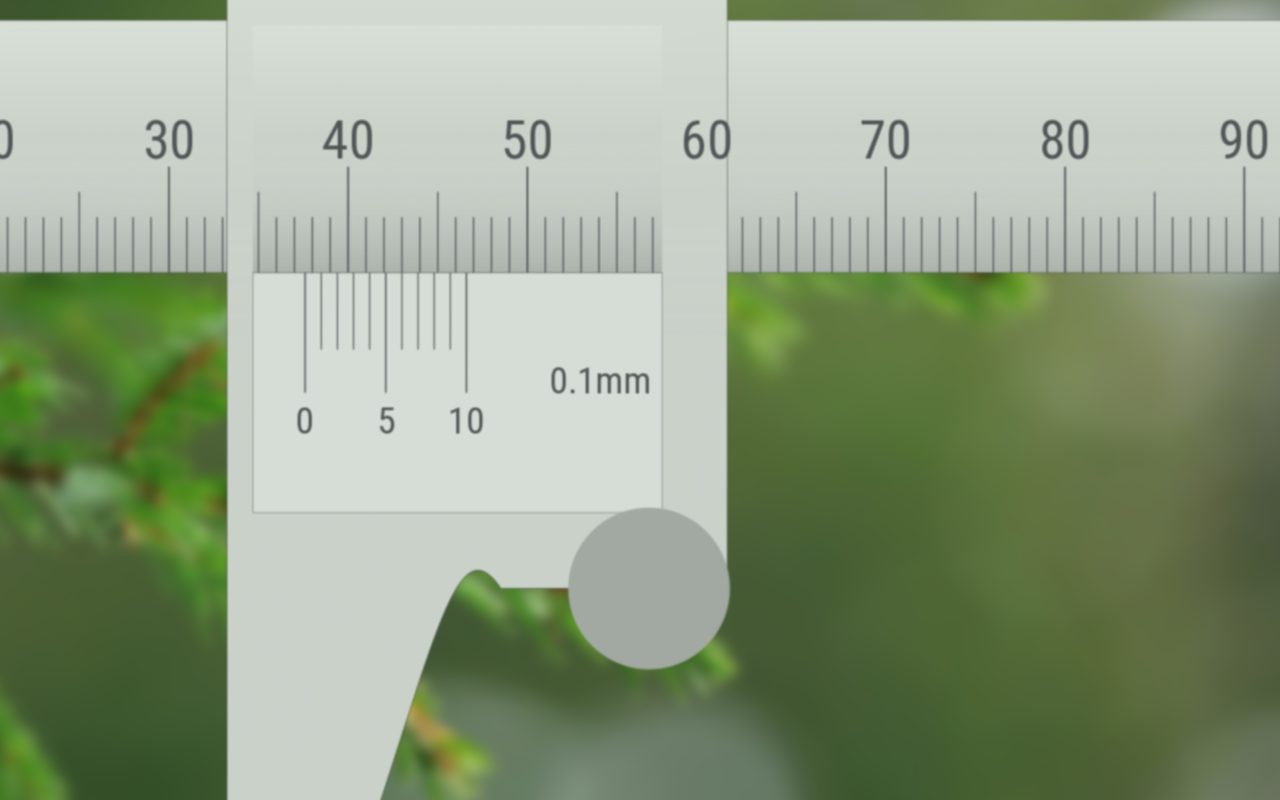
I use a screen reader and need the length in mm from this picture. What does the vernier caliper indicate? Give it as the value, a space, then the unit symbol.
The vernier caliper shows 37.6 mm
